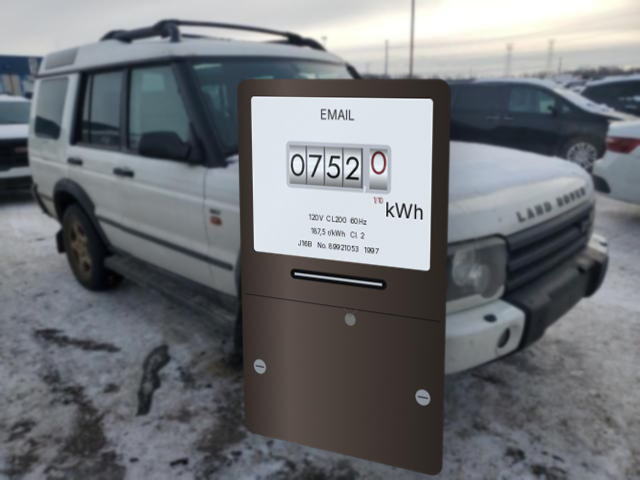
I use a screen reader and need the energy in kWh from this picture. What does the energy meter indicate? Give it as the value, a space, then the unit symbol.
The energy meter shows 752.0 kWh
